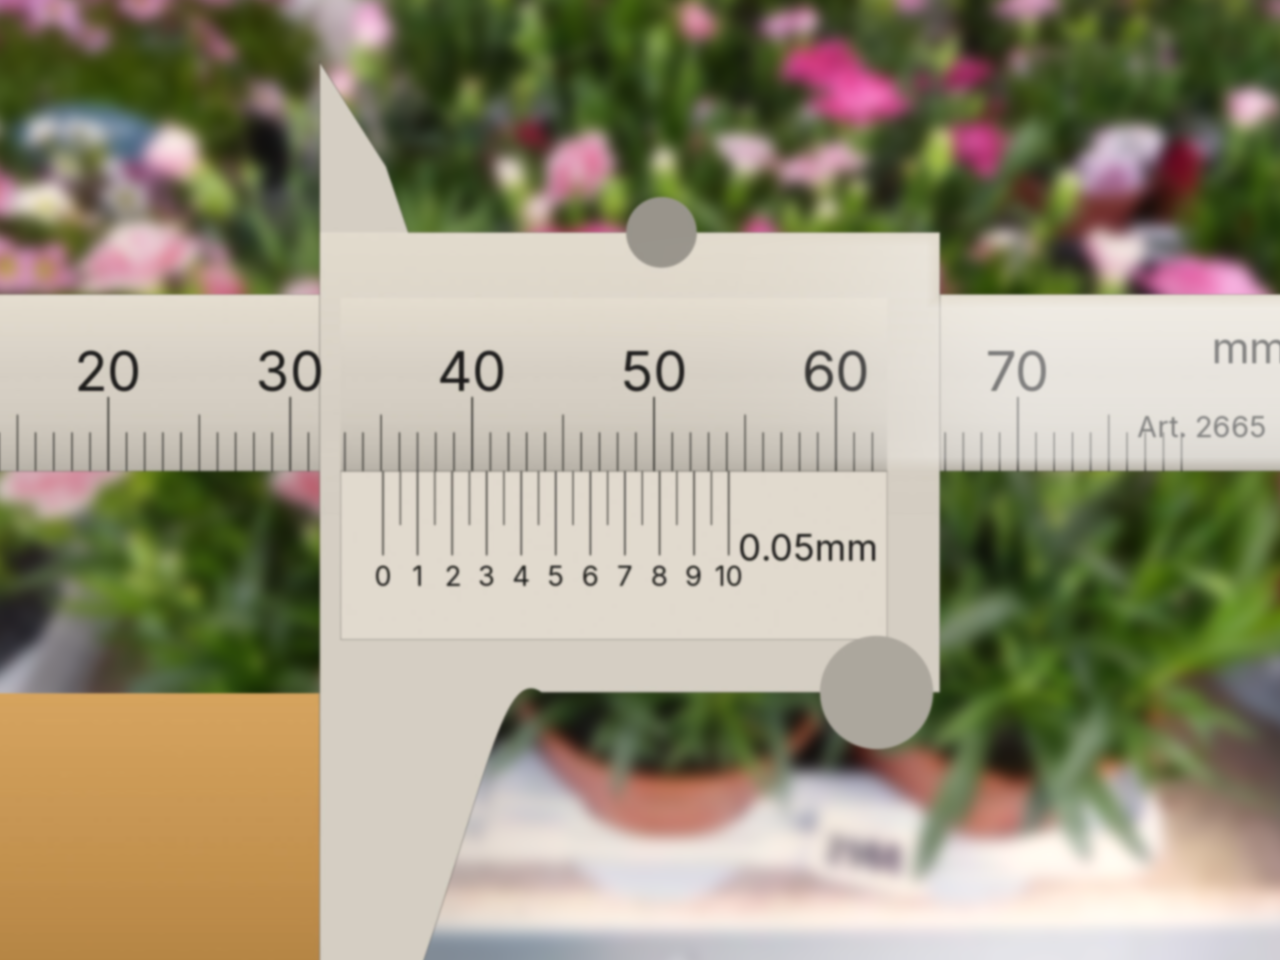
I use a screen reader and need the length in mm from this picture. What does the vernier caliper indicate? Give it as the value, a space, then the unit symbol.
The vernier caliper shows 35.1 mm
